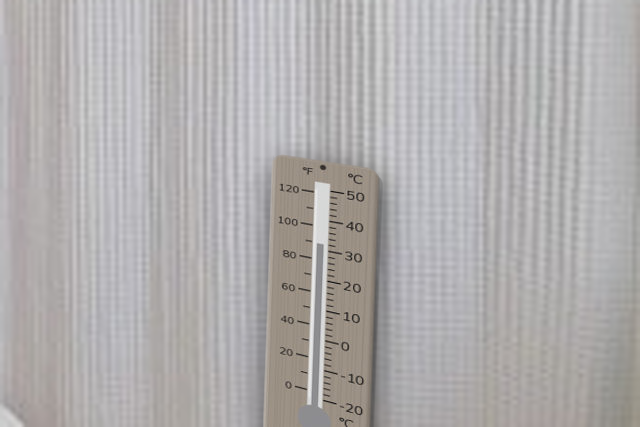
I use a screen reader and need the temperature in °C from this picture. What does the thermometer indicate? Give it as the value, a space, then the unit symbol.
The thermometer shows 32 °C
